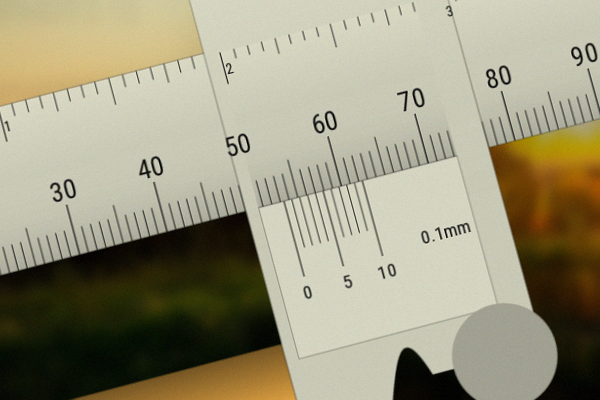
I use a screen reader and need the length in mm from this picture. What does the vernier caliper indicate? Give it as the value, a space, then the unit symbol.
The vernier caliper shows 53.4 mm
